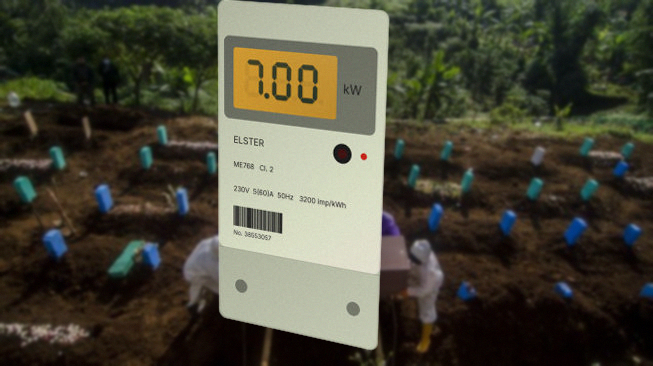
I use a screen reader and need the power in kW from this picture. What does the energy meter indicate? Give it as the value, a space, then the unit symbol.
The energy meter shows 7.00 kW
